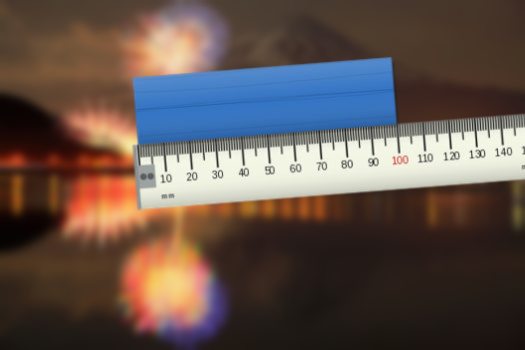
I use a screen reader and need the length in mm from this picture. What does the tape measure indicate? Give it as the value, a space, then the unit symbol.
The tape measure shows 100 mm
